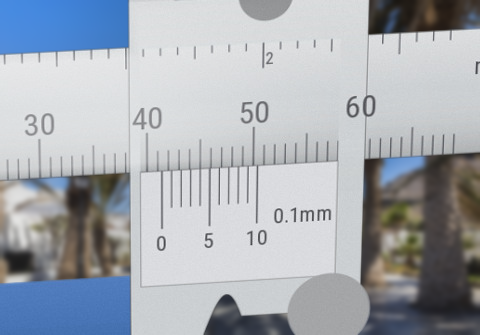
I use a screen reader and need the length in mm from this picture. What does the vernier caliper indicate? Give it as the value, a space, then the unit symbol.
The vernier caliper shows 41.4 mm
